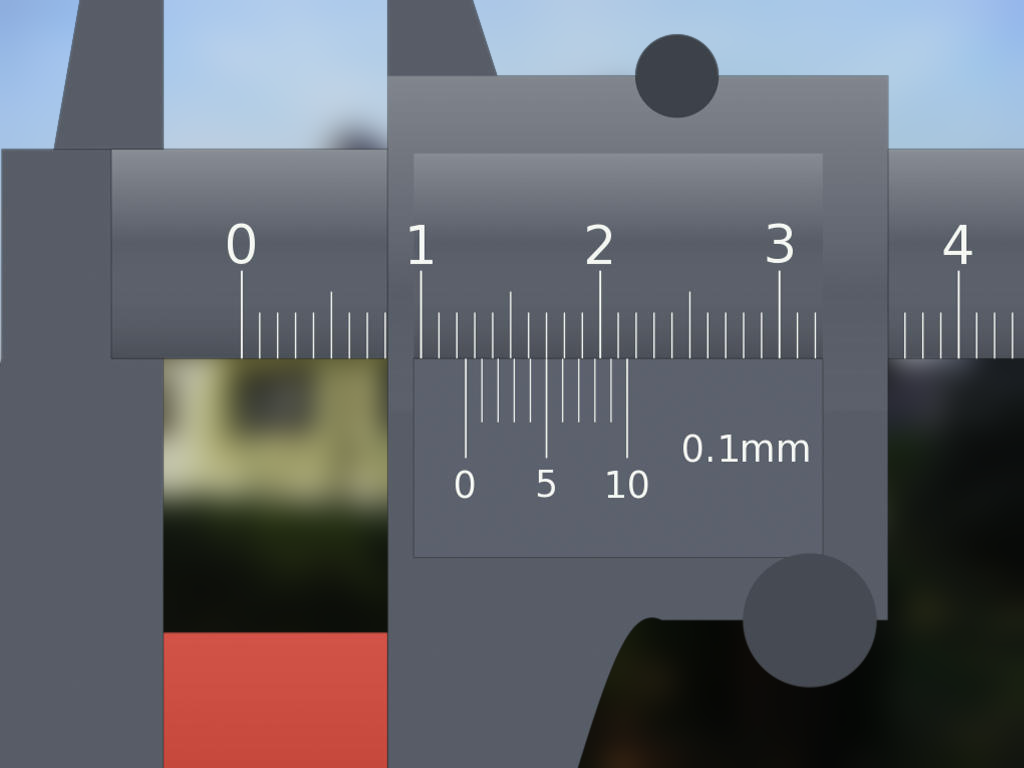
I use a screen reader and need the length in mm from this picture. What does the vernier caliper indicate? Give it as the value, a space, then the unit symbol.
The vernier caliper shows 12.5 mm
